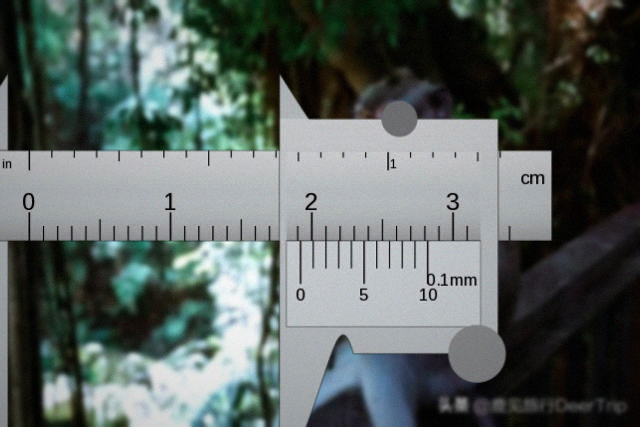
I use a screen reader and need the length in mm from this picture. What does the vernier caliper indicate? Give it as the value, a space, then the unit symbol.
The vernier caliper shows 19.2 mm
